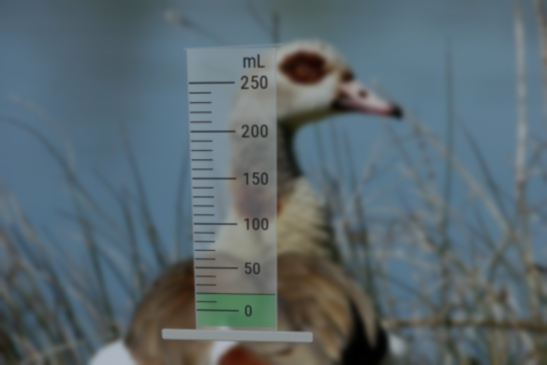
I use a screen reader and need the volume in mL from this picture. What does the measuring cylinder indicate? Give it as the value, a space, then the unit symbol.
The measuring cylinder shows 20 mL
